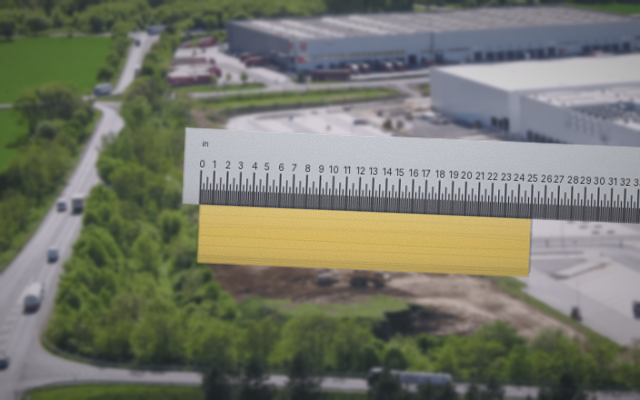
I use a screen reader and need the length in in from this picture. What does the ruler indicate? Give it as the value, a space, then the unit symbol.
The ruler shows 25 in
